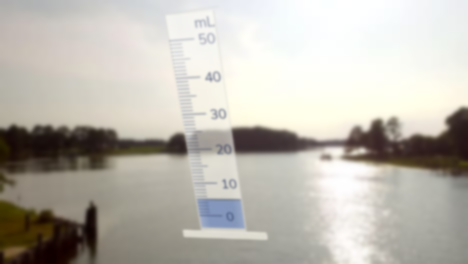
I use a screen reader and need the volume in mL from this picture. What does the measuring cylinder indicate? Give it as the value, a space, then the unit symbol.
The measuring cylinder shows 5 mL
